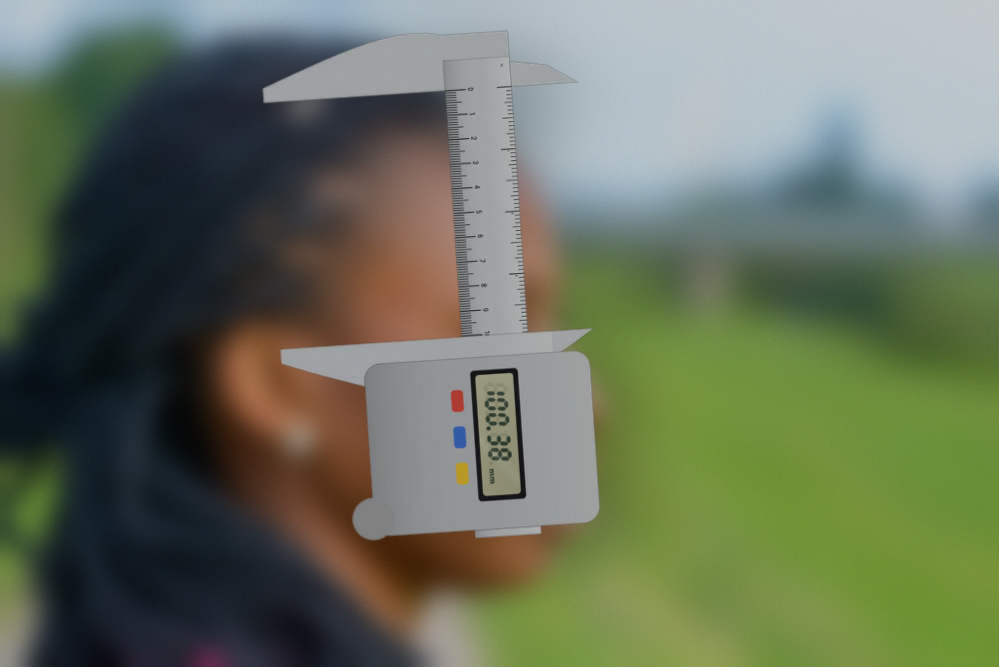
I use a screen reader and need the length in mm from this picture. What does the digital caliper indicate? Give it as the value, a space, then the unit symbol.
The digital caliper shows 100.38 mm
